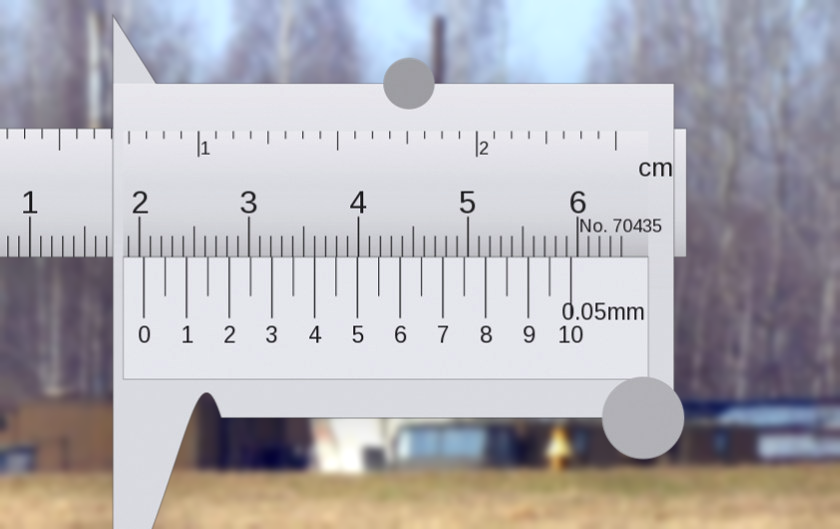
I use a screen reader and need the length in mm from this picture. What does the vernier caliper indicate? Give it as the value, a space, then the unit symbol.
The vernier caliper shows 20.4 mm
